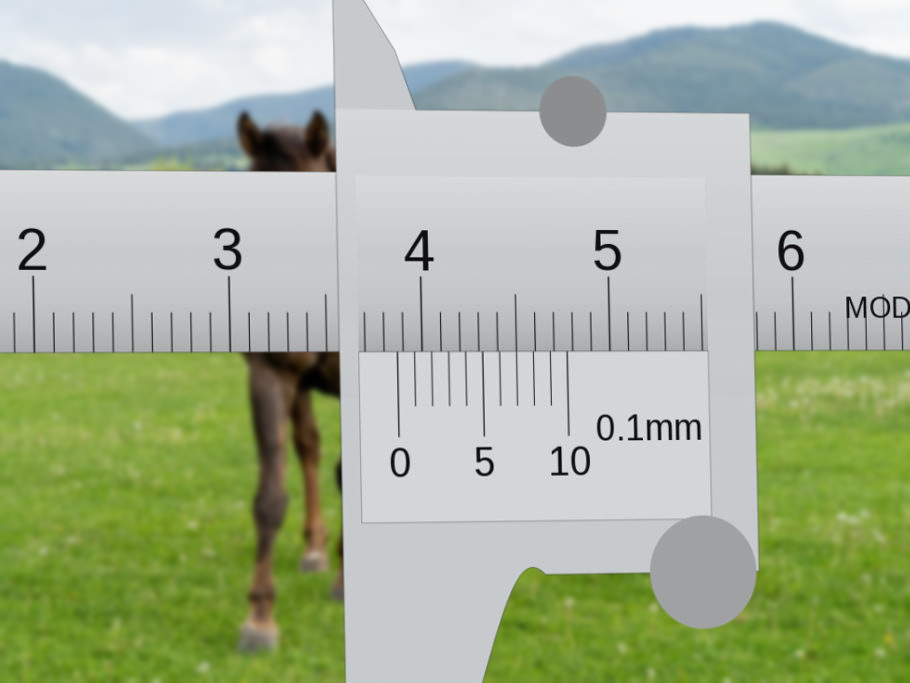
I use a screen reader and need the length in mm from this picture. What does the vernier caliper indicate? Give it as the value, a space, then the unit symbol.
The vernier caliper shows 38.7 mm
